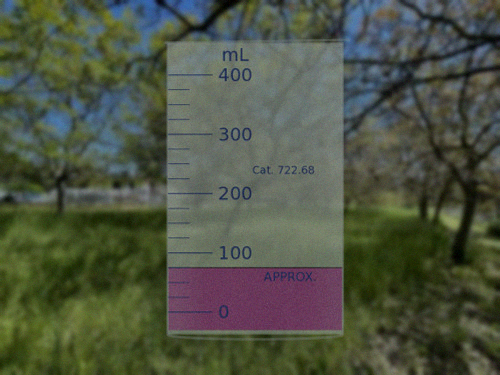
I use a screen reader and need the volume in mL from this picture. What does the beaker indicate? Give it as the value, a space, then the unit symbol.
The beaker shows 75 mL
